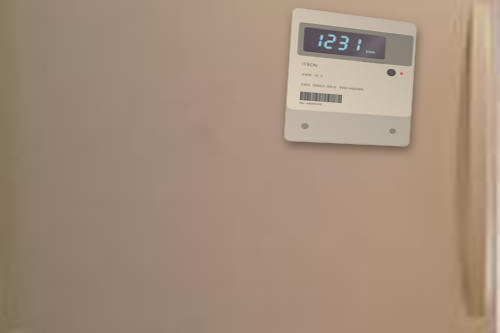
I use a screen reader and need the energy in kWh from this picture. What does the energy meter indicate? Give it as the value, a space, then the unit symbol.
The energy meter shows 1231 kWh
